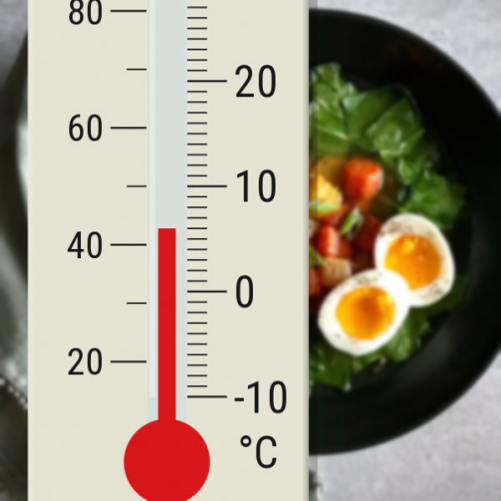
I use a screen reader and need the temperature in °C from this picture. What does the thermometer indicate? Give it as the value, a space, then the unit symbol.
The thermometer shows 6 °C
